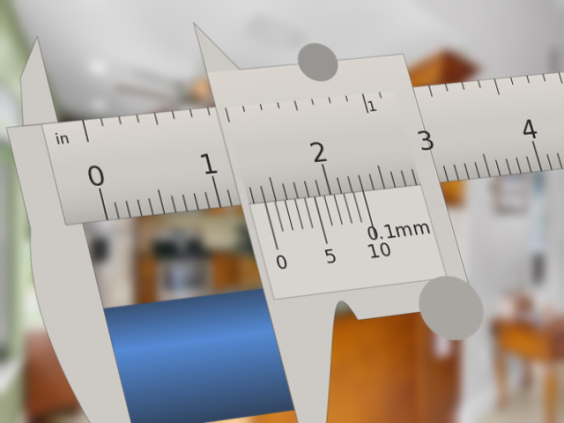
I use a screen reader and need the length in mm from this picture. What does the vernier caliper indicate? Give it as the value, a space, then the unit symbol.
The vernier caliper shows 14.0 mm
